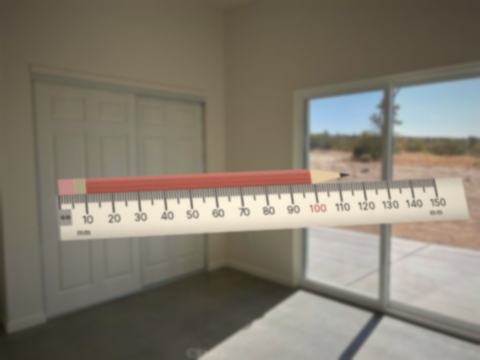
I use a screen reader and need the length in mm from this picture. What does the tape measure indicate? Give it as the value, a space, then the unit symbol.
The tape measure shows 115 mm
